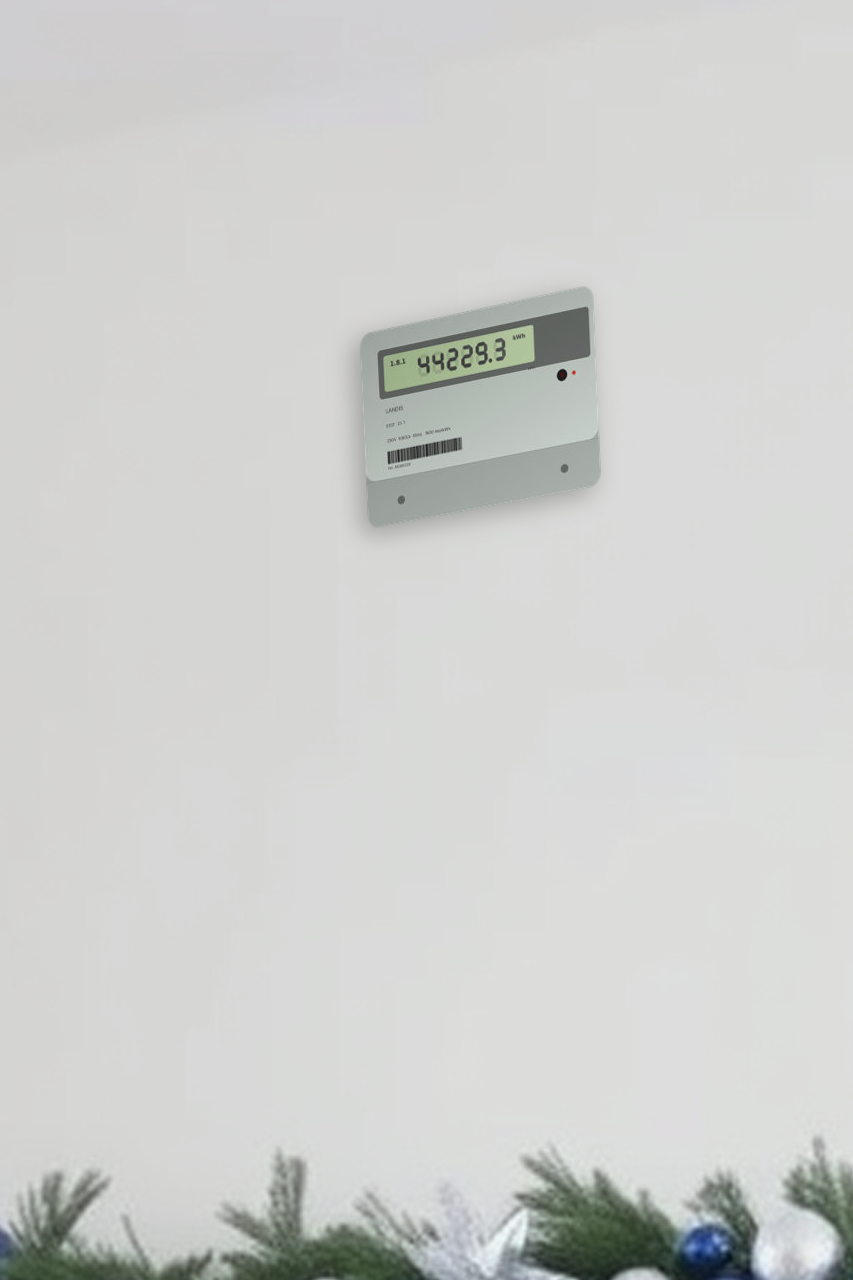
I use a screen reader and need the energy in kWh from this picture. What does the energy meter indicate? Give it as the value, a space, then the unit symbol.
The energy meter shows 44229.3 kWh
